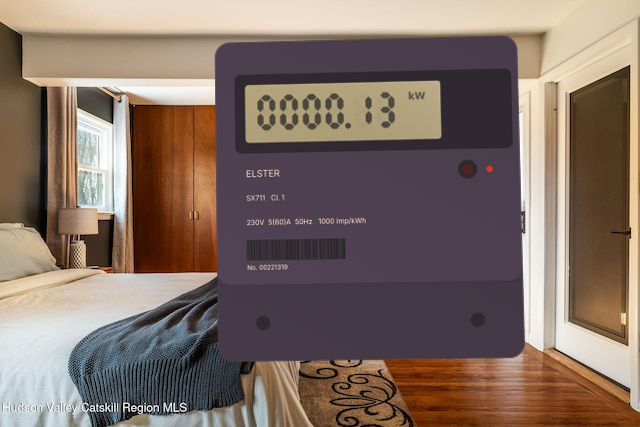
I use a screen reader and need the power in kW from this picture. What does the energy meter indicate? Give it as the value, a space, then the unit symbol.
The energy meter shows 0.13 kW
